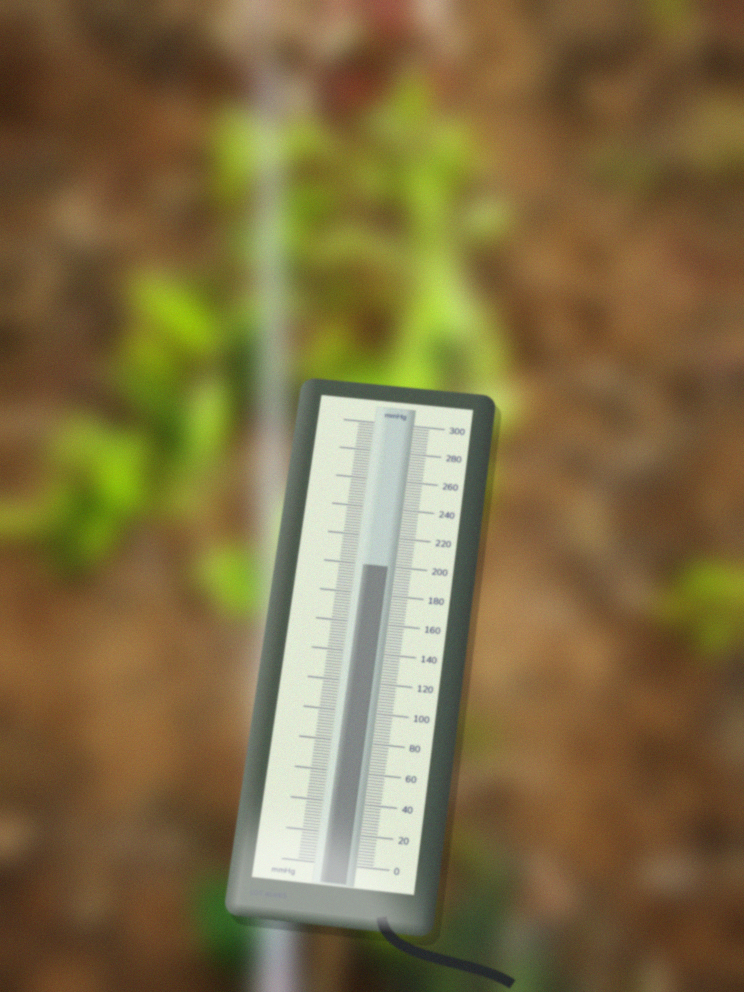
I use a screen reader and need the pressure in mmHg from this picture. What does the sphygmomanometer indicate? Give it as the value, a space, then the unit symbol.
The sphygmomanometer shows 200 mmHg
